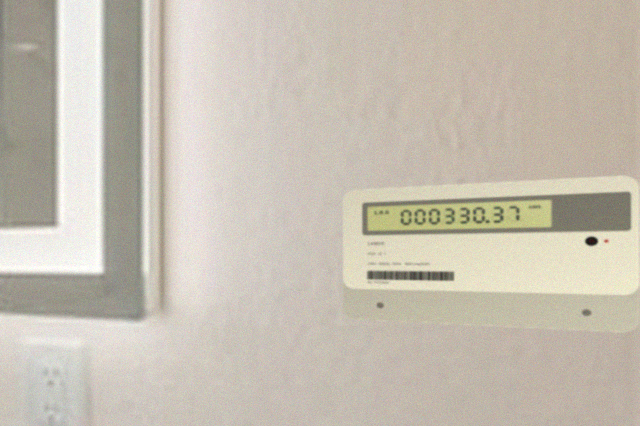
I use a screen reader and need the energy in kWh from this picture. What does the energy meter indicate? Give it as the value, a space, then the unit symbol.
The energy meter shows 330.37 kWh
